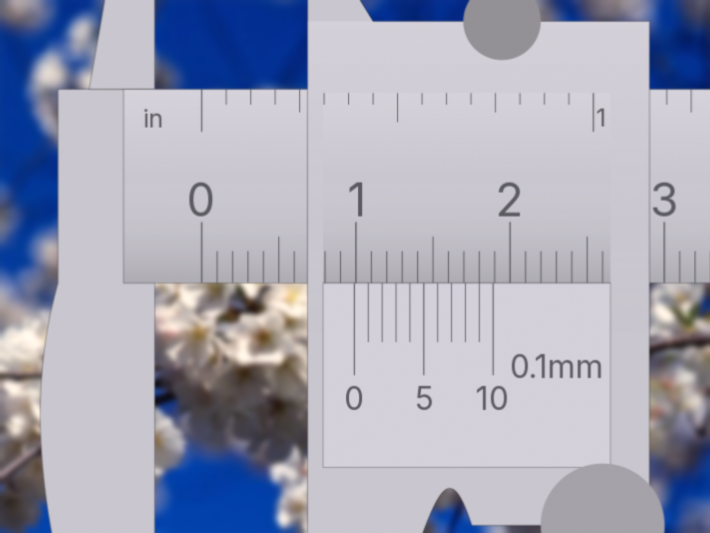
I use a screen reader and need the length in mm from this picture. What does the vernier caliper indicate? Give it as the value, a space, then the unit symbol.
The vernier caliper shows 9.9 mm
